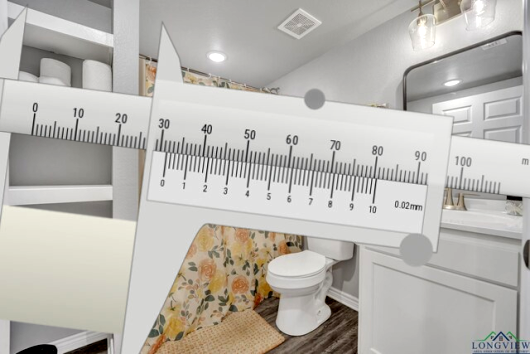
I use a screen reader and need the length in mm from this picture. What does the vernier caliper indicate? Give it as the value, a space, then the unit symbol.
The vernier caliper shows 31.5 mm
